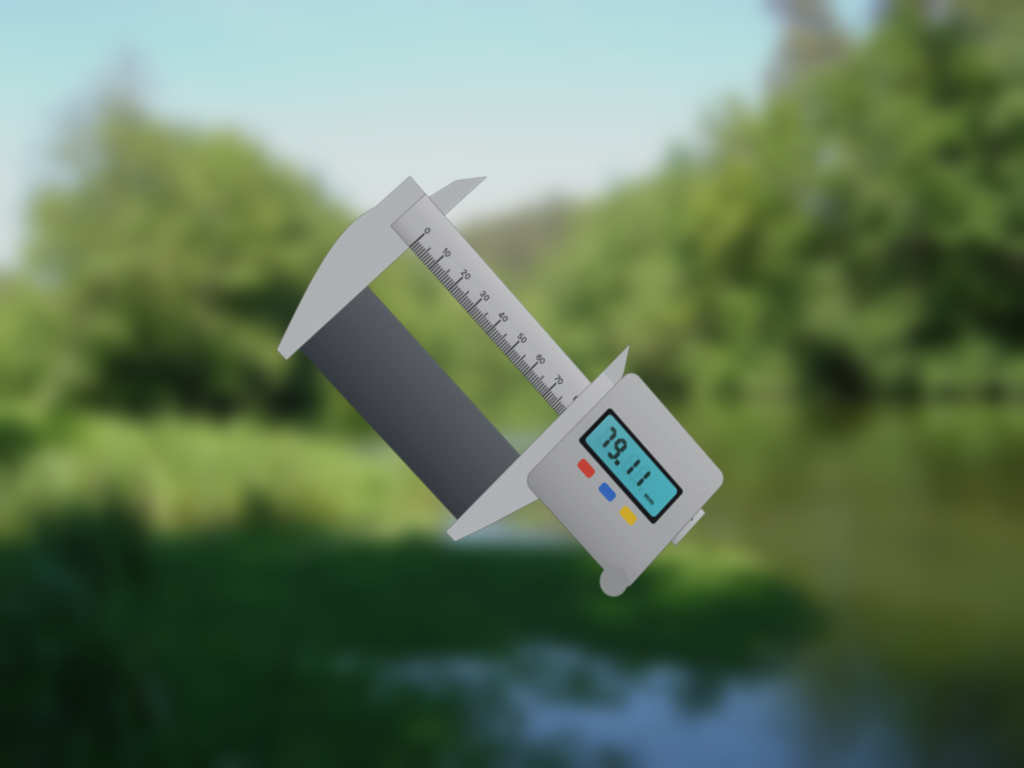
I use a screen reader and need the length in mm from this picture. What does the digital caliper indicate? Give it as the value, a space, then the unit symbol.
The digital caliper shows 79.11 mm
